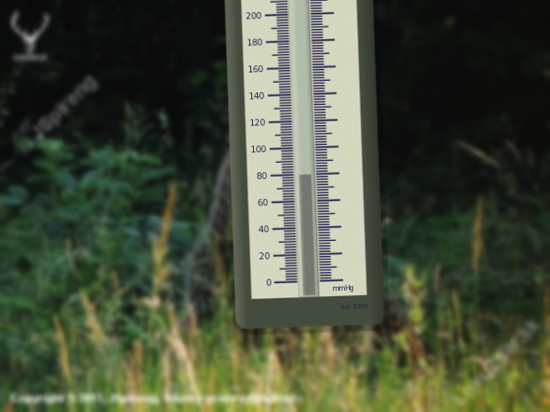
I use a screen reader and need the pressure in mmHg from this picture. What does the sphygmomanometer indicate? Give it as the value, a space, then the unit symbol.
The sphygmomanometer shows 80 mmHg
